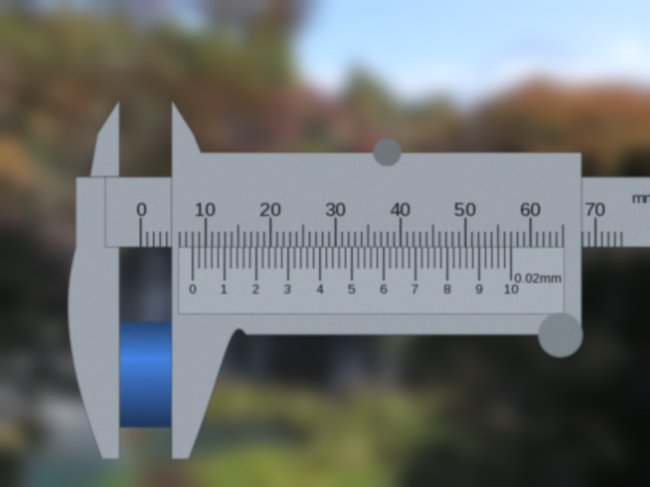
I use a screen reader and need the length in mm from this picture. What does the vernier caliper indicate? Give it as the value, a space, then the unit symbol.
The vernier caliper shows 8.0 mm
